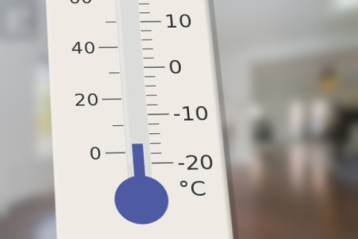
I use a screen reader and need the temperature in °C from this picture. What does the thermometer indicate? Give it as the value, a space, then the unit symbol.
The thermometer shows -16 °C
